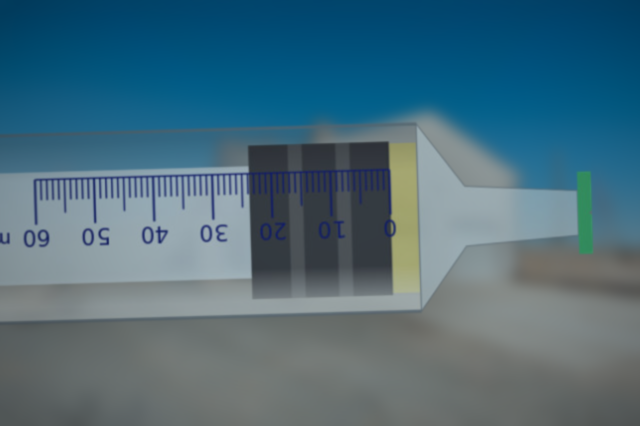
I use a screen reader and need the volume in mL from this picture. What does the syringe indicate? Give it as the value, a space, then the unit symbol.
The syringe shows 0 mL
